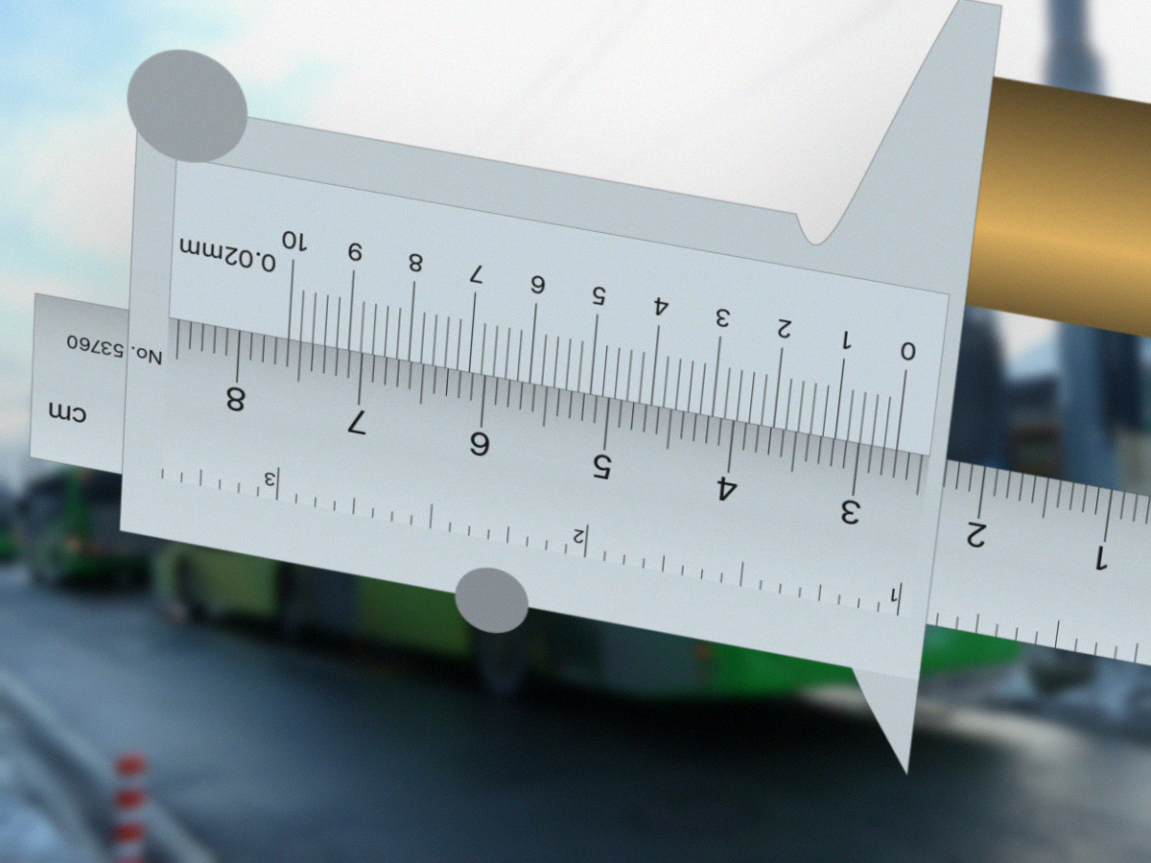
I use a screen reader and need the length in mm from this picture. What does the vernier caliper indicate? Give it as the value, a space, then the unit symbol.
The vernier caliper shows 27.0 mm
